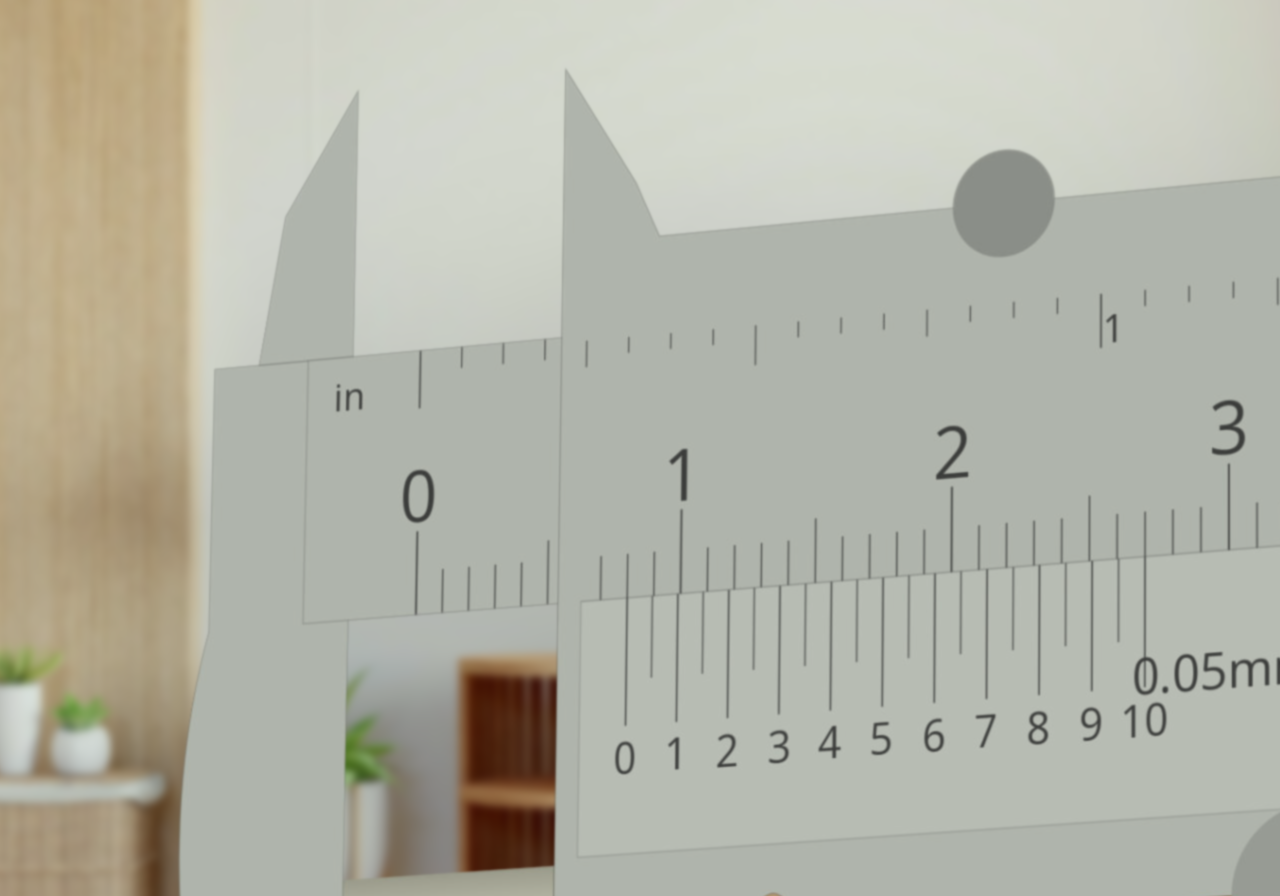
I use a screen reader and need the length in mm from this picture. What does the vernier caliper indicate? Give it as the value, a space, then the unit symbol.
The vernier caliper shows 8.0 mm
